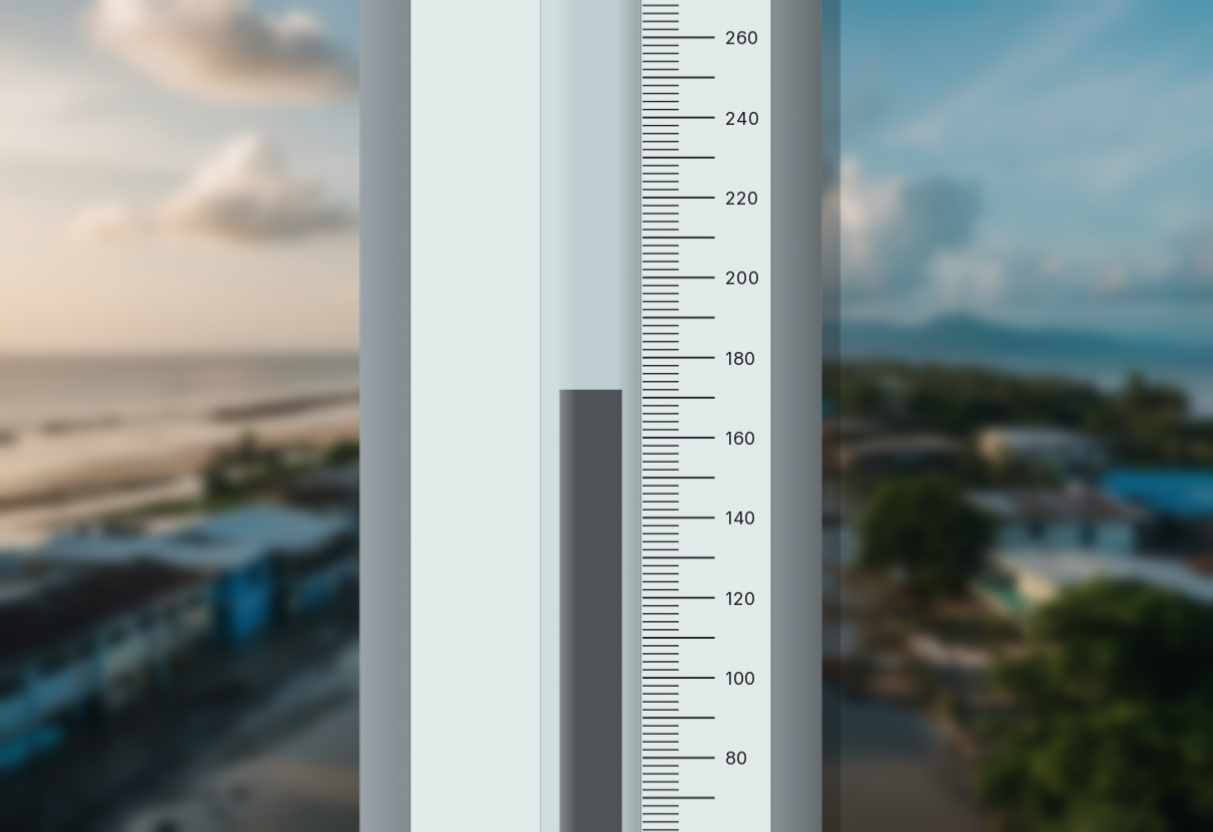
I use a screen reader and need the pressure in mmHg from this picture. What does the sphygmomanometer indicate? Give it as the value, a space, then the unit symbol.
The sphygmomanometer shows 172 mmHg
